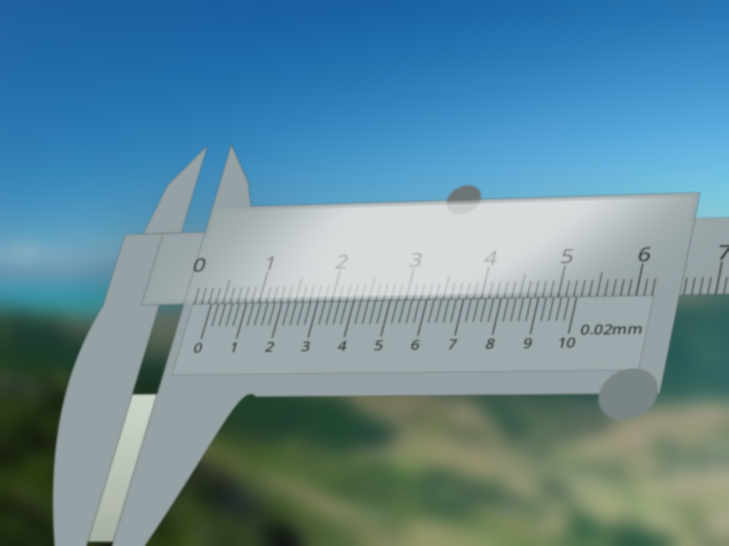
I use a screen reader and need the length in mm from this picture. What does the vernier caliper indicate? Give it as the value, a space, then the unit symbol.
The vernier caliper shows 3.4 mm
